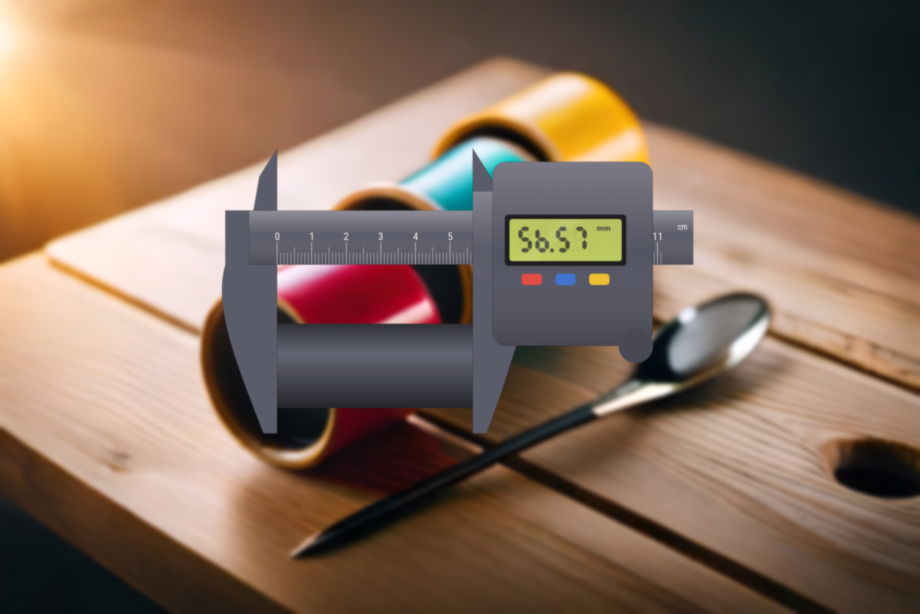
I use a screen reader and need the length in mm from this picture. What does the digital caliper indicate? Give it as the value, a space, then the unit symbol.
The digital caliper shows 56.57 mm
